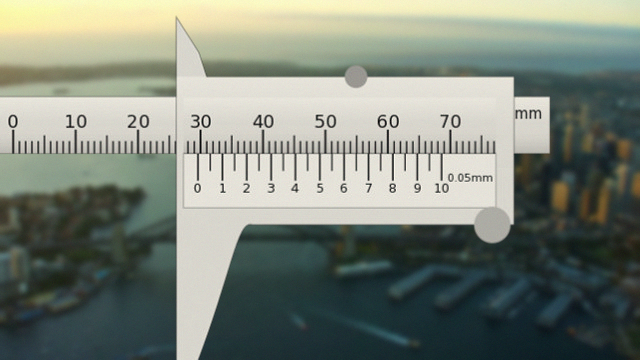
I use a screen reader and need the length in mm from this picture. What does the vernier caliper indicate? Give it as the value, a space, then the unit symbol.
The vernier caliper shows 29.6 mm
